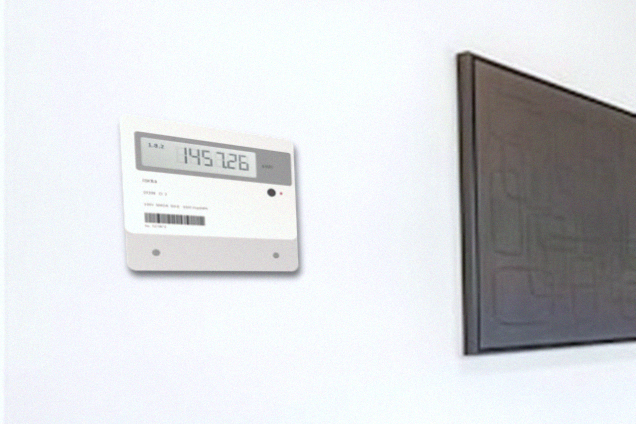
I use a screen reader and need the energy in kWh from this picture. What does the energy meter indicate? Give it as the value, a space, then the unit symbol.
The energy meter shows 1457.26 kWh
